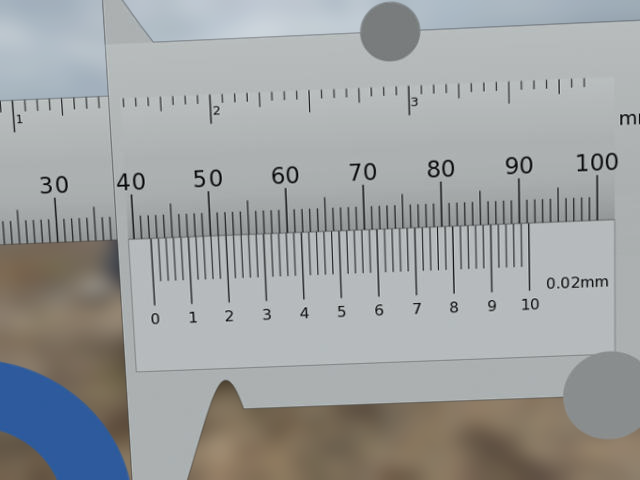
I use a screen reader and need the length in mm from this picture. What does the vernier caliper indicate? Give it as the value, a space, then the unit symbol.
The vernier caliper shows 42.2 mm
